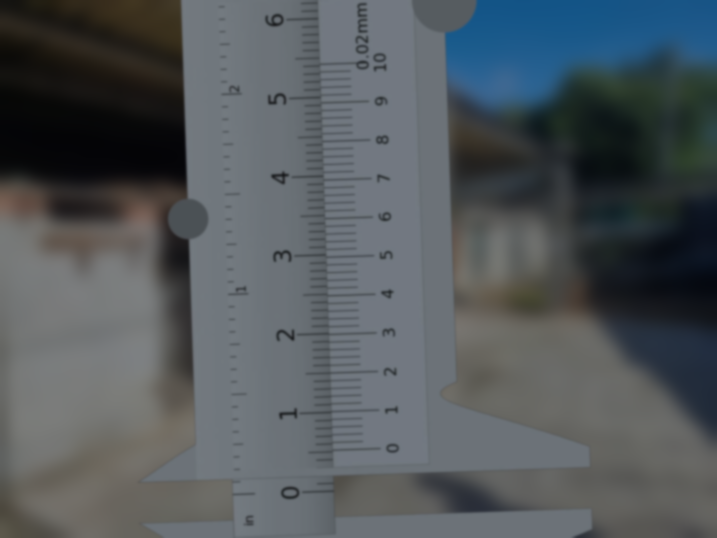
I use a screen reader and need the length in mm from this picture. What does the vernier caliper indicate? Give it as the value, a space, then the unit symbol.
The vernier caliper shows 5.2 mm
